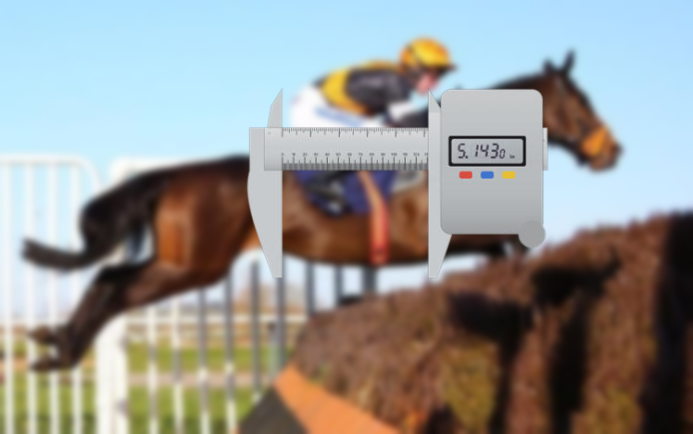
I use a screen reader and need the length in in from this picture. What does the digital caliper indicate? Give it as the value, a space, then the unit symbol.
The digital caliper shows 5.1430 in
